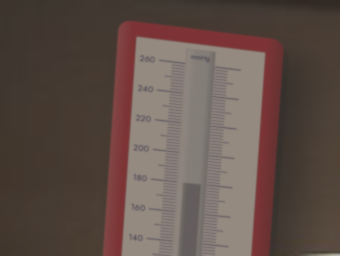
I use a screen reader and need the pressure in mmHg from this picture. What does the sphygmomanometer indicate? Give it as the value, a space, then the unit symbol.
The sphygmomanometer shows 180 mmHg
